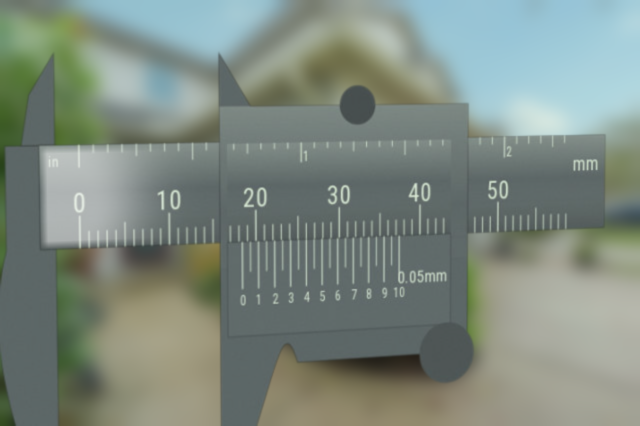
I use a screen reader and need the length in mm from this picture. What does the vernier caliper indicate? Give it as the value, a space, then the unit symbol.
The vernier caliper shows 18.4 mm
